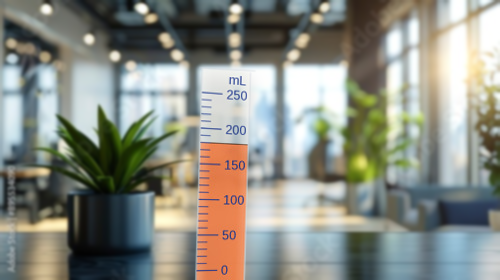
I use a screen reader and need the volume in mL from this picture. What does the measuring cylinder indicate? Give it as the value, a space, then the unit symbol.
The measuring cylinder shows 180 mL
